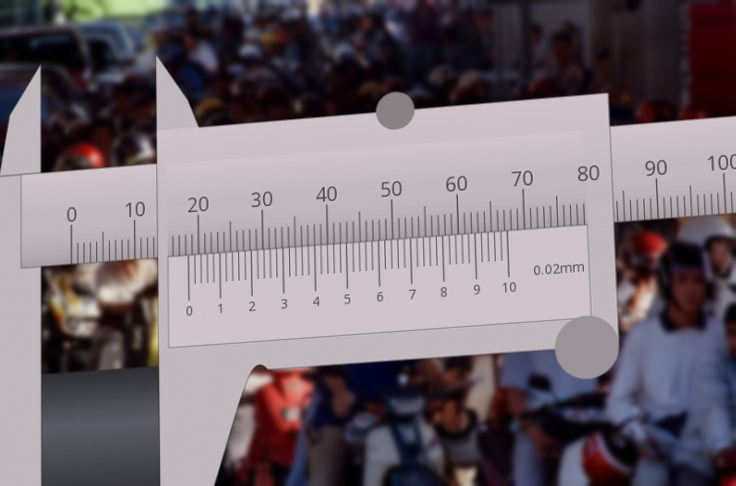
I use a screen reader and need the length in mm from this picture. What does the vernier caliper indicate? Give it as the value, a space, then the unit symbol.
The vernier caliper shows 18.4 mm
